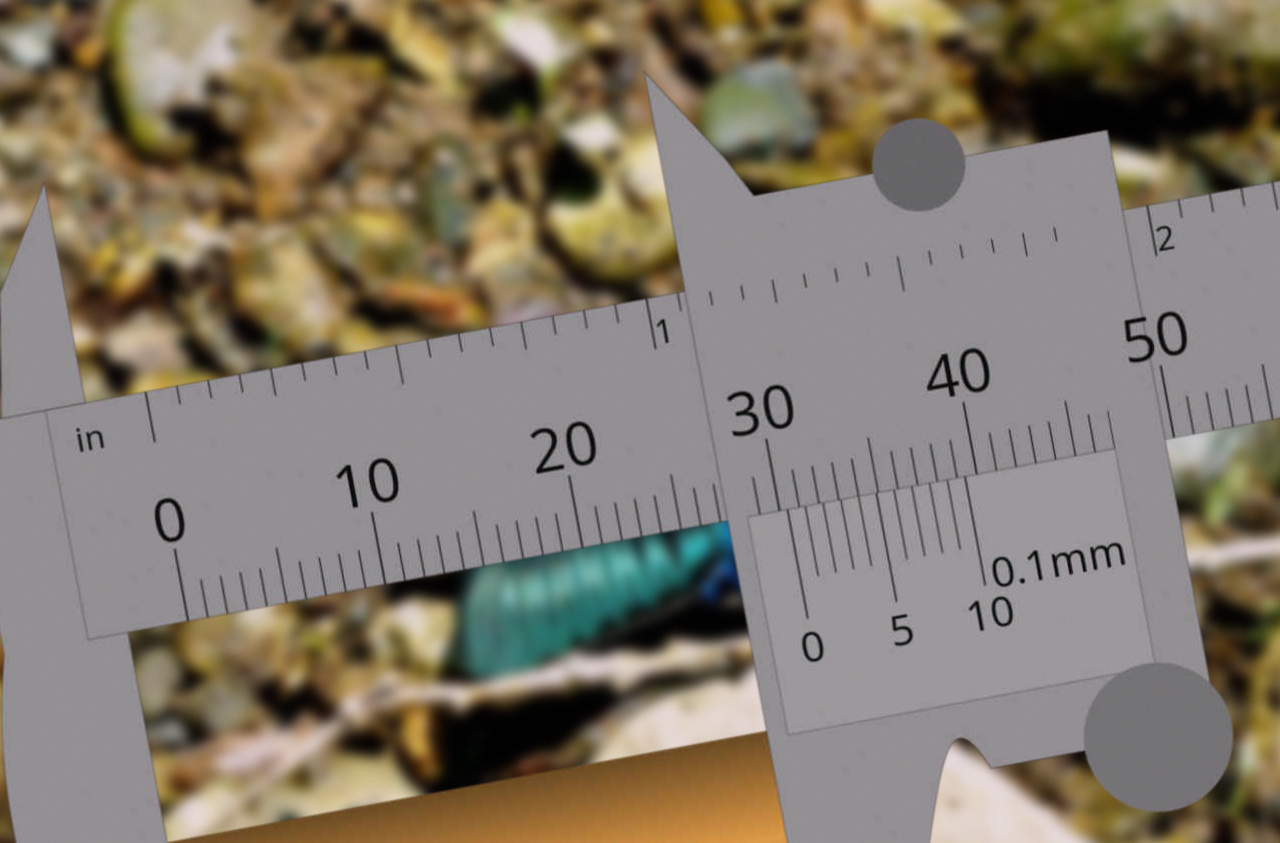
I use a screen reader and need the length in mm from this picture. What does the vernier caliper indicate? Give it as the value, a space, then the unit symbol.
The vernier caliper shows 30.4 mm
